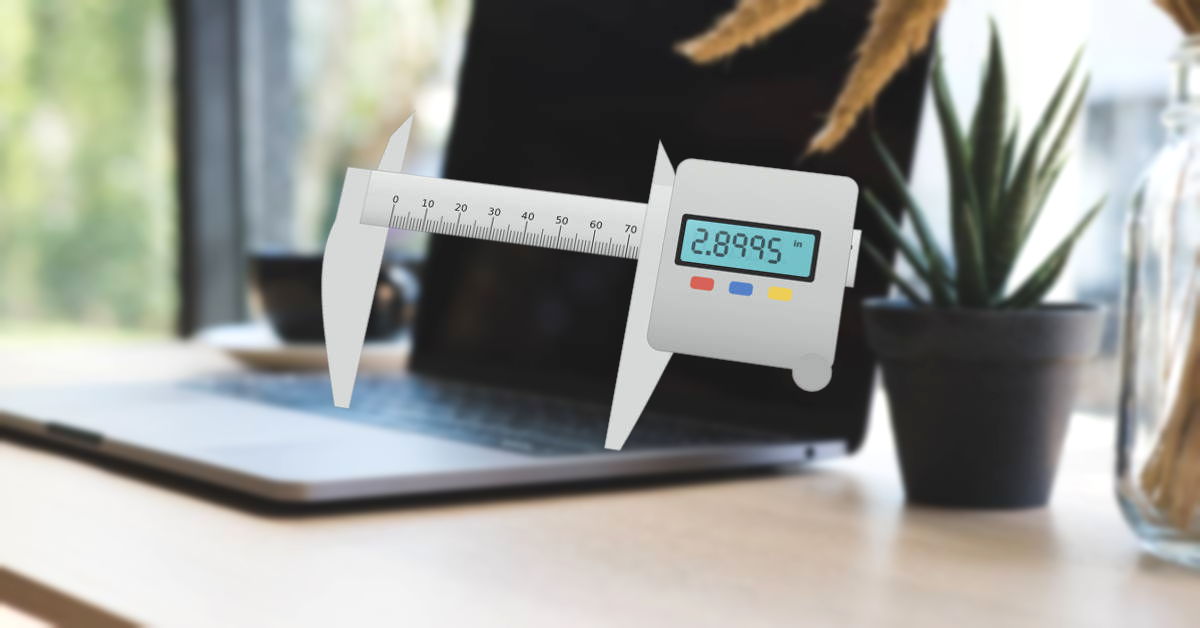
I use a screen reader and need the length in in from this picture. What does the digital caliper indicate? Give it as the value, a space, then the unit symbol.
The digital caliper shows 2.8995 in
